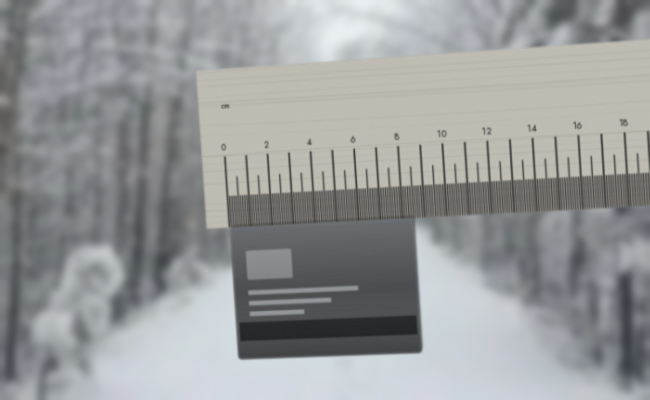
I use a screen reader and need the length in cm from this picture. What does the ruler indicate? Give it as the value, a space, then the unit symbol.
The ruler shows 8.5 cm
